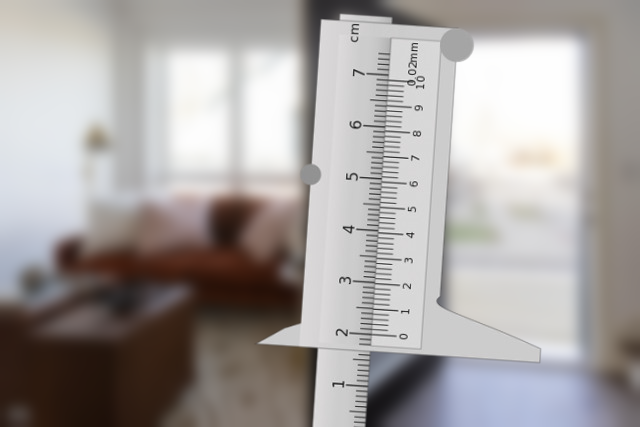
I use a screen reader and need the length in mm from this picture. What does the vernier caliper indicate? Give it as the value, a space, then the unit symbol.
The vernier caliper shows 20.0 mm
